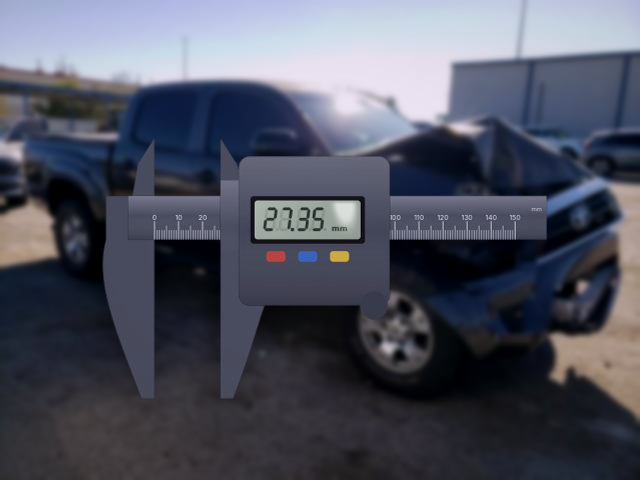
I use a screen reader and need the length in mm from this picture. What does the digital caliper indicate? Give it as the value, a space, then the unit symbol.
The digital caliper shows 27.35 mm
